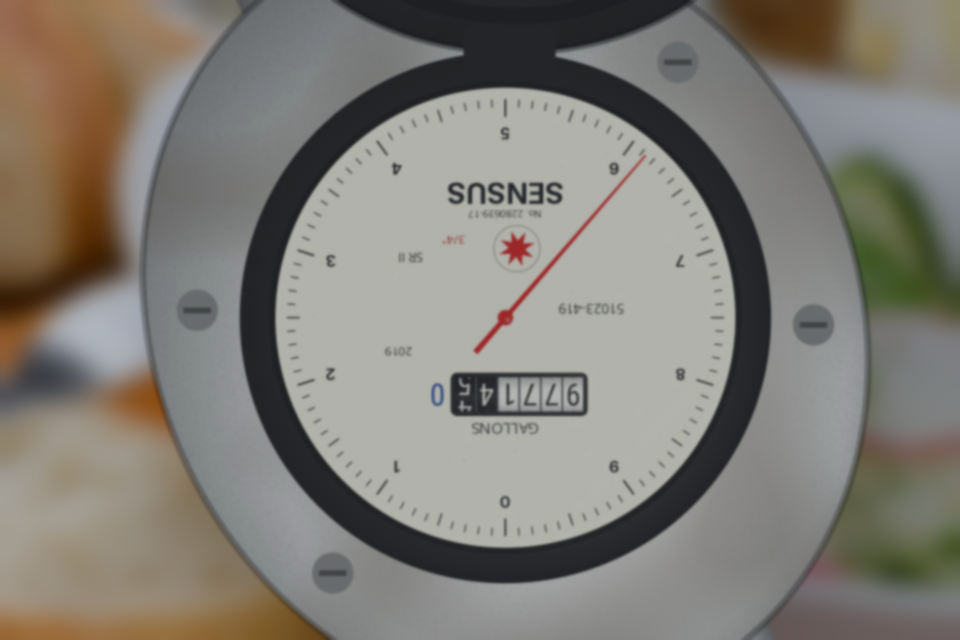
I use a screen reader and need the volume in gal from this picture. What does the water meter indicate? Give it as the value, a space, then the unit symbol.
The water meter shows 9771446.1 gal
